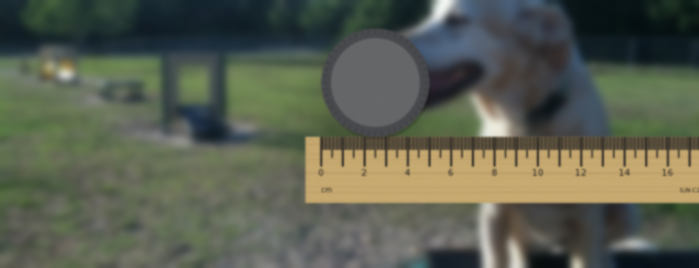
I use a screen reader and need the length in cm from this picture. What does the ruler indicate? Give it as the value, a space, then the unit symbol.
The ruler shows 5 cm
